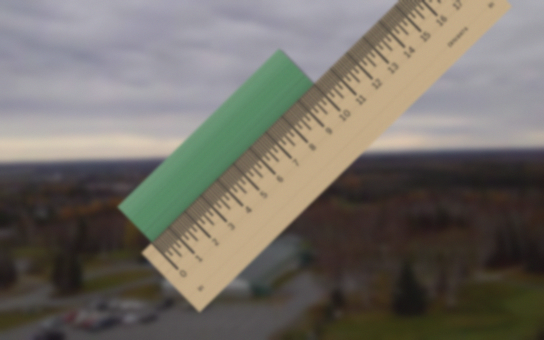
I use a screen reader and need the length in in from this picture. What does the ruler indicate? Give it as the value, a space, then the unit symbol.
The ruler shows 10 in
